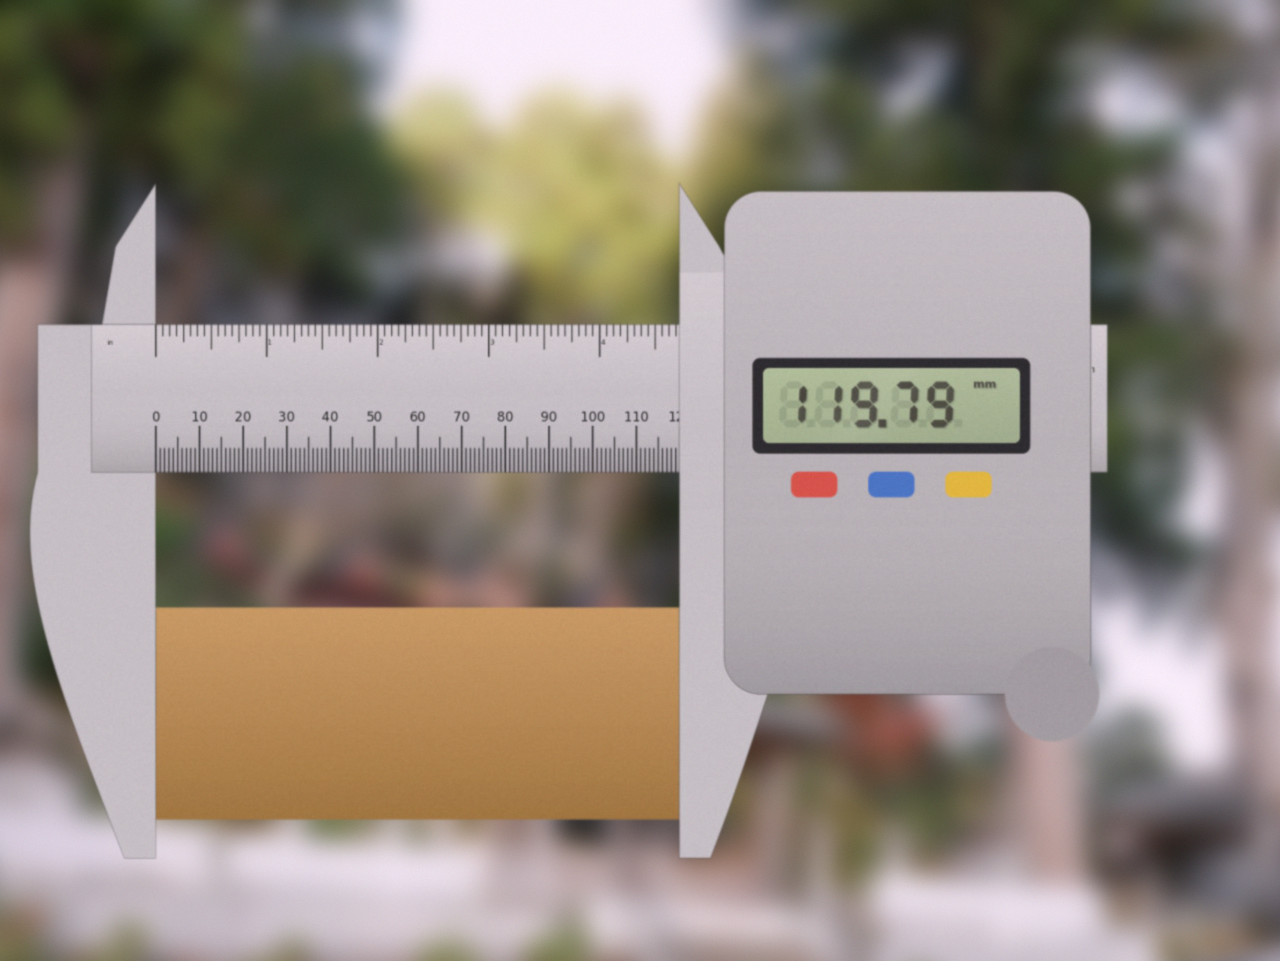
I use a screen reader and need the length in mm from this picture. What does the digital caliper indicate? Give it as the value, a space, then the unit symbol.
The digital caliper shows 119.79 mm
